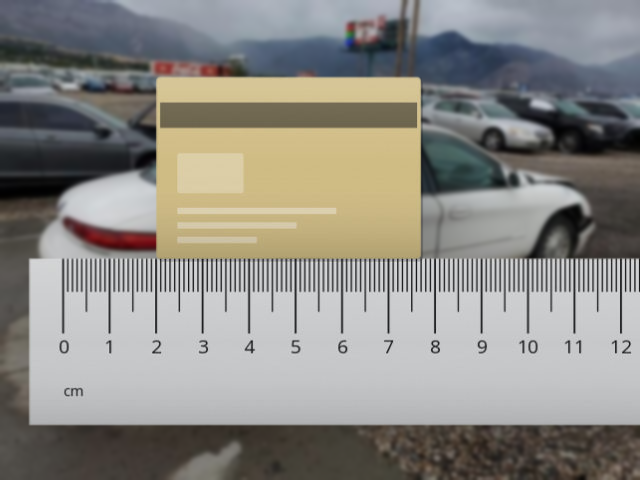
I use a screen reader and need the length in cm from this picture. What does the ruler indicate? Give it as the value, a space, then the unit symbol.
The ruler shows 5.7 cm
